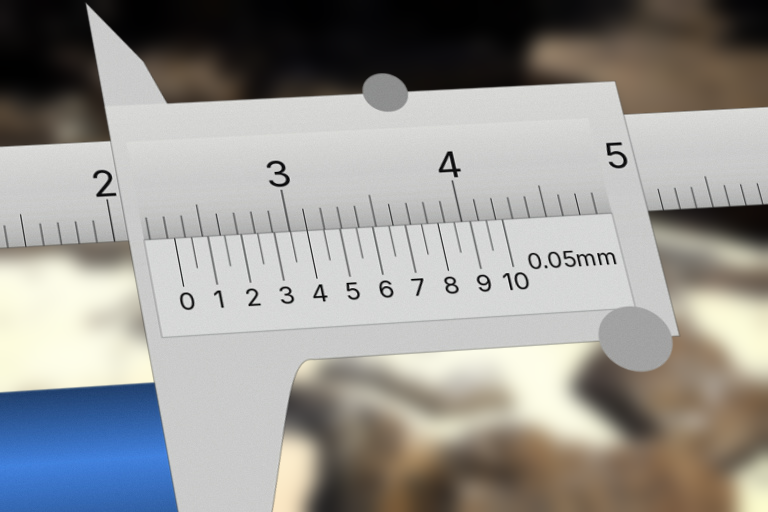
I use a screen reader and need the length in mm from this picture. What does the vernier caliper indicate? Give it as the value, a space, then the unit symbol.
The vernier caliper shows 23.4 mm
